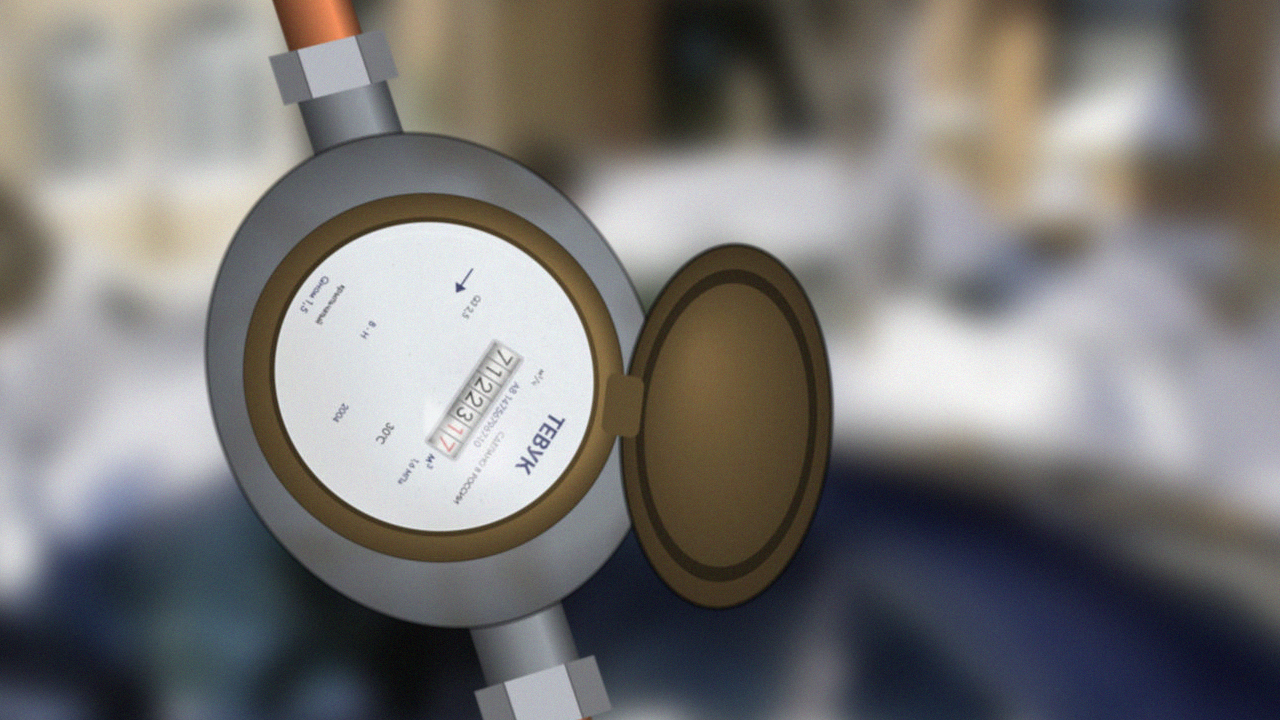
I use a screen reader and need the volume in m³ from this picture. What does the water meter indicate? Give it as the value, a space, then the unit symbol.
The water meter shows 71223.17 m³
